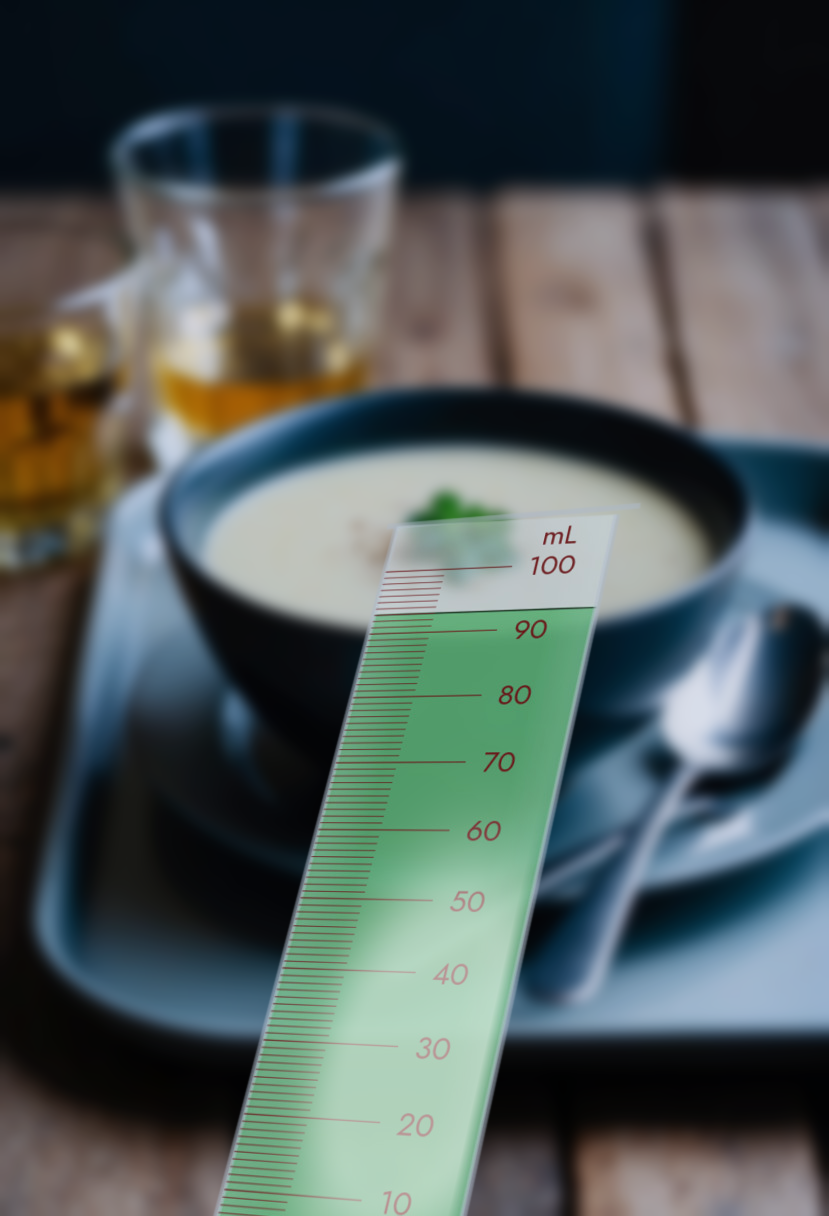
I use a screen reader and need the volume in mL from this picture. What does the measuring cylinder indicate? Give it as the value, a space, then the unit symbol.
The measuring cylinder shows 93 mL
